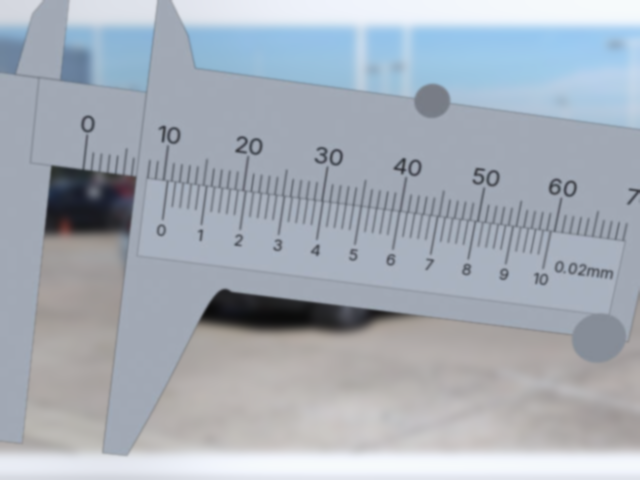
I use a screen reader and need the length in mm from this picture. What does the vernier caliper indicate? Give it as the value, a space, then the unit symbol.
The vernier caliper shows 10.5 mm
